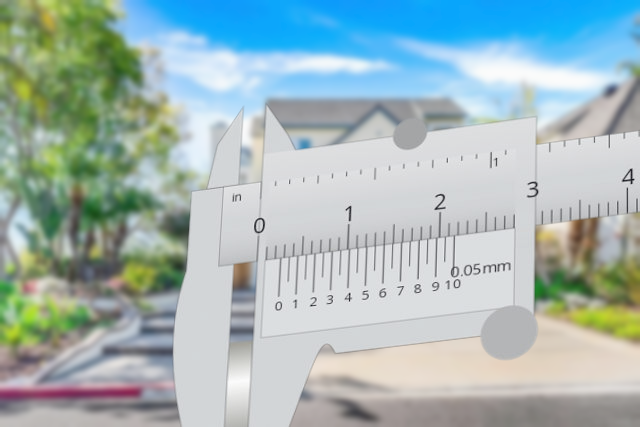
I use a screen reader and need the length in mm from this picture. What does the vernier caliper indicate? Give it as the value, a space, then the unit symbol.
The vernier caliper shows 2.6 mm
